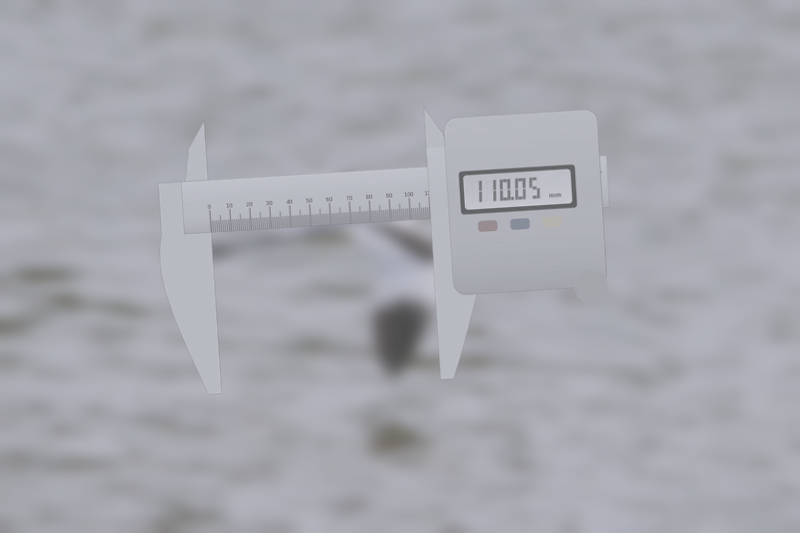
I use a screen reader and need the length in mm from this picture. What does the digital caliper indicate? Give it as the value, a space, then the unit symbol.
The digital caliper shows 110.05 mm
